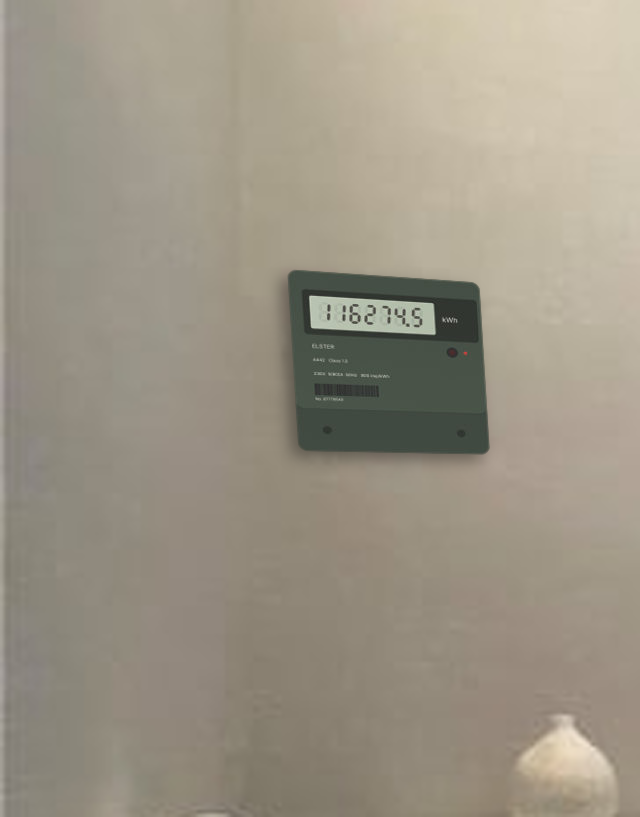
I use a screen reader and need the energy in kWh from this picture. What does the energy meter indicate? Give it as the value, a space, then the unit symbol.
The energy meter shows 116274.5 kWh
